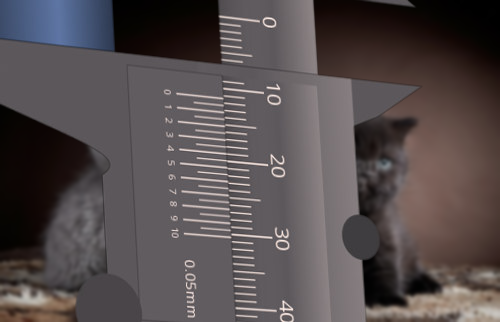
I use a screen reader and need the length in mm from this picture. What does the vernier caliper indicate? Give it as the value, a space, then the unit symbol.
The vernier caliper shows 11.4 mm
